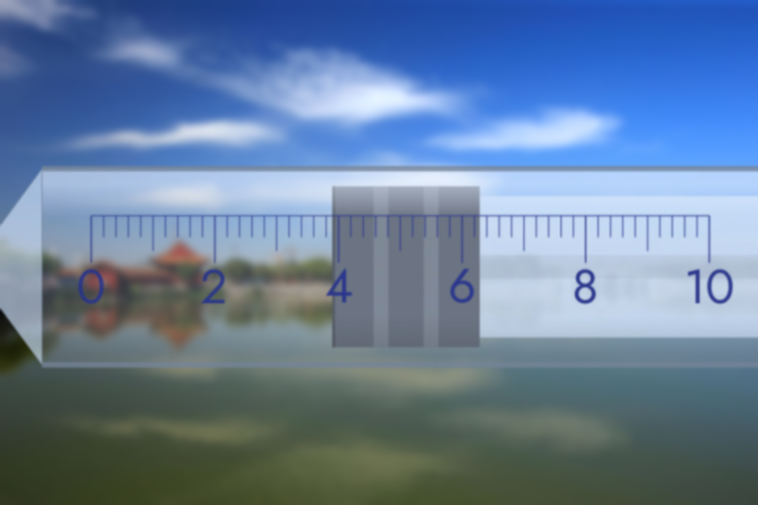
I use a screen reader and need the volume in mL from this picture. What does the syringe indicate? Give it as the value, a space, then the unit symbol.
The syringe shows 3.9 mL
